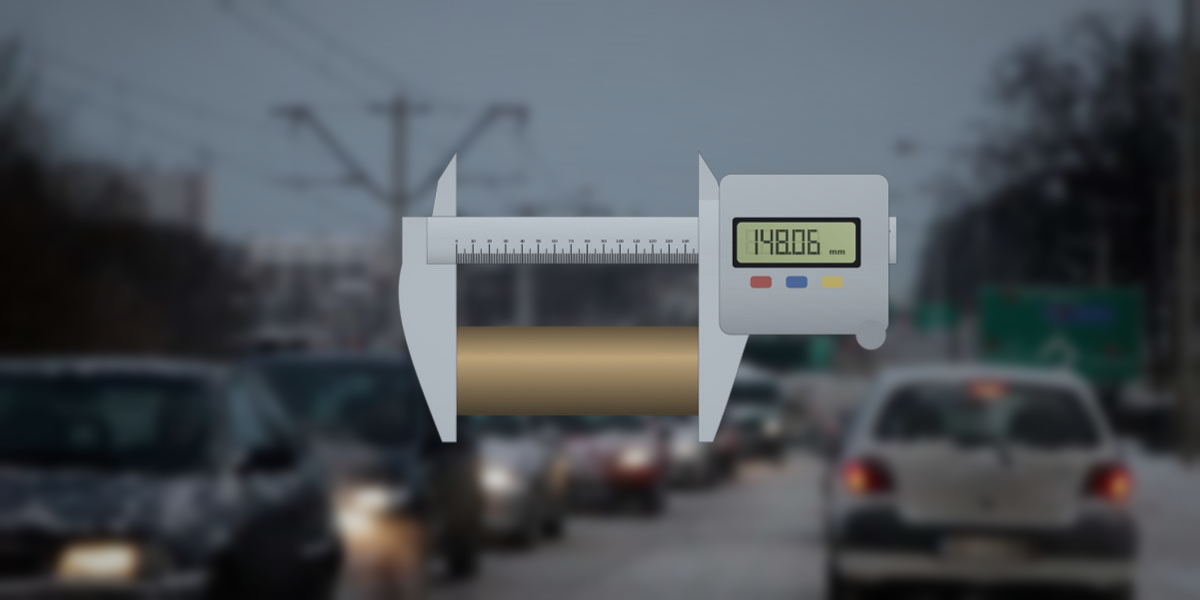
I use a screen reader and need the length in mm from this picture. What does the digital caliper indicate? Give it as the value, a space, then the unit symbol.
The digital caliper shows 148.06 mm
